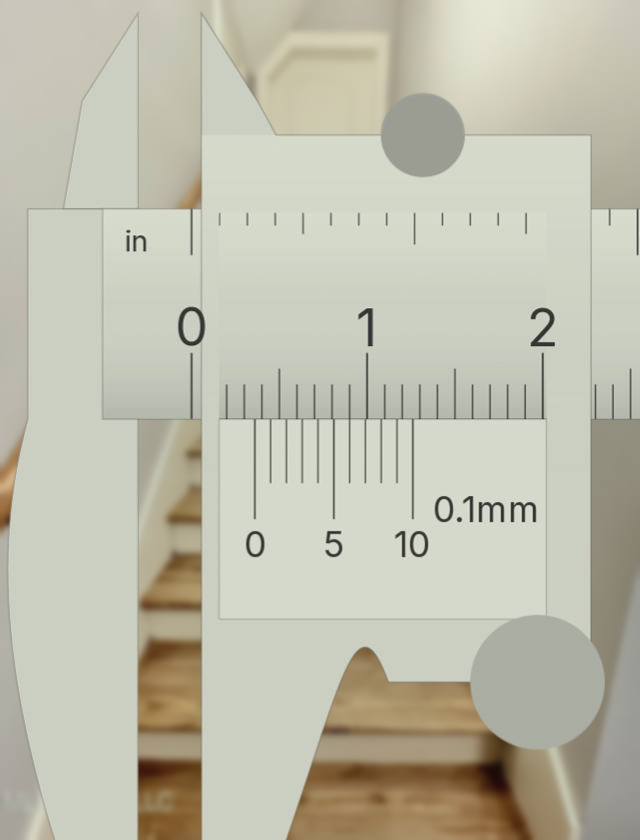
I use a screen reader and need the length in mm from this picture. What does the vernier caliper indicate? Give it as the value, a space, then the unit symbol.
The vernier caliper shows 3.6 mm
